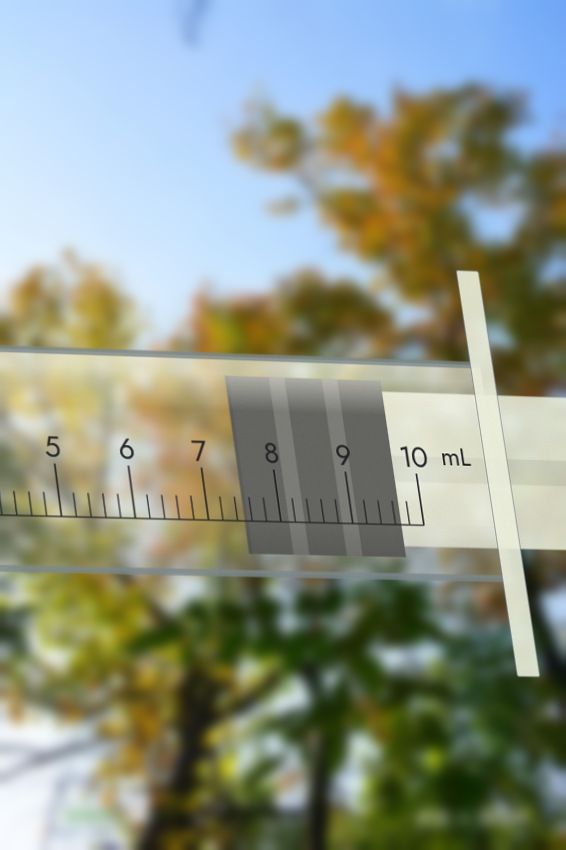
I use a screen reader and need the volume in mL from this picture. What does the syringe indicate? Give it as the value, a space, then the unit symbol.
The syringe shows 7.5 mL
